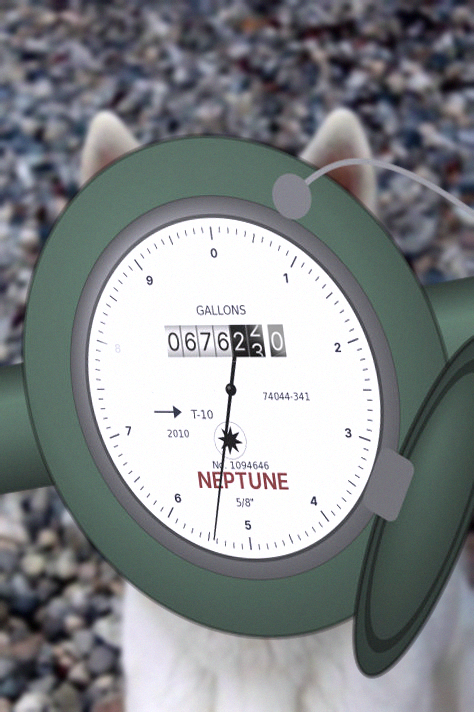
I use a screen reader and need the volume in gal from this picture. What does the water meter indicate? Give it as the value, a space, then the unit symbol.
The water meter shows 676225.4 gal
